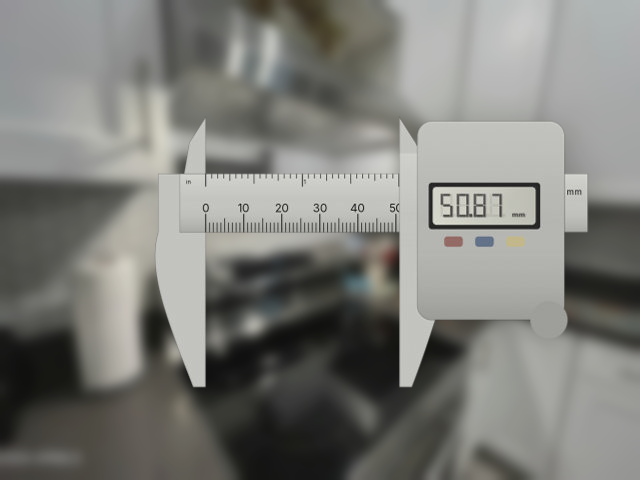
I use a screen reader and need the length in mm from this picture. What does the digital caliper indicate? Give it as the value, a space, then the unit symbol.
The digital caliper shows 50.87 mm
